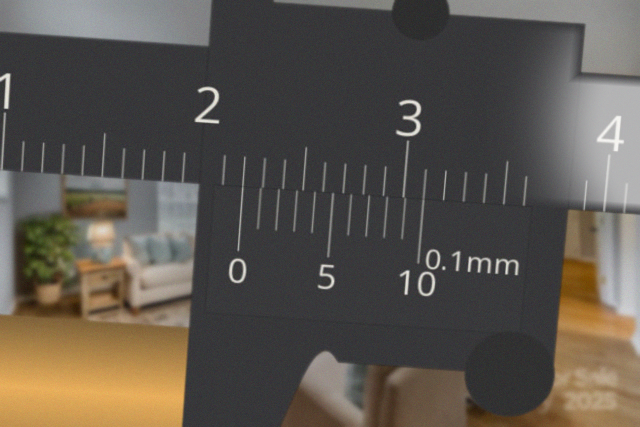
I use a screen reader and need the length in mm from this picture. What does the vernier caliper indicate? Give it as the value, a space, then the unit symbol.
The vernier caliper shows 22.0 mm
